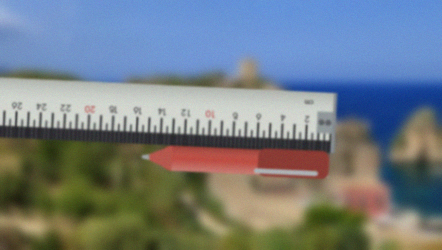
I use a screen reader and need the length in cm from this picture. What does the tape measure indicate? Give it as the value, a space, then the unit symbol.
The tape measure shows 15.5 cm
